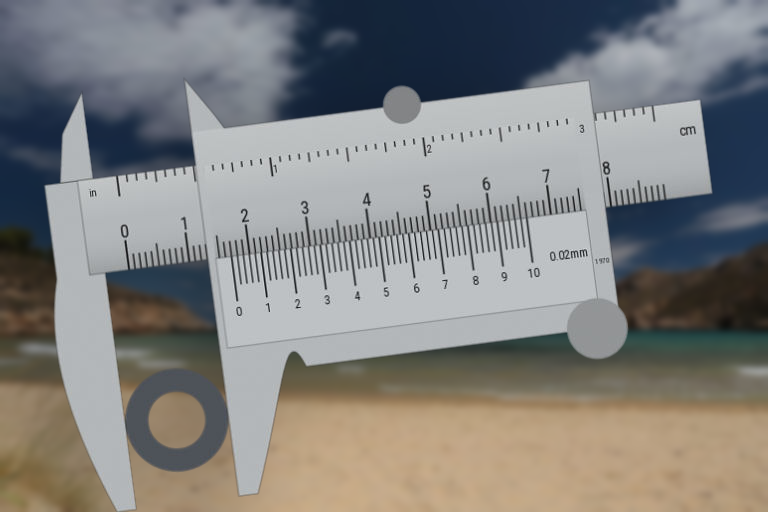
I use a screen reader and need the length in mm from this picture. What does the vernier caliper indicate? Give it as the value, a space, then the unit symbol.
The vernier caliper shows 17.0 mm
